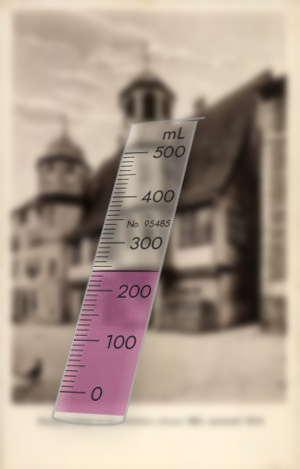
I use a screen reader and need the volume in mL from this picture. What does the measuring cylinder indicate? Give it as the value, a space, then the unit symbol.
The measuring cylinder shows 240 mL
